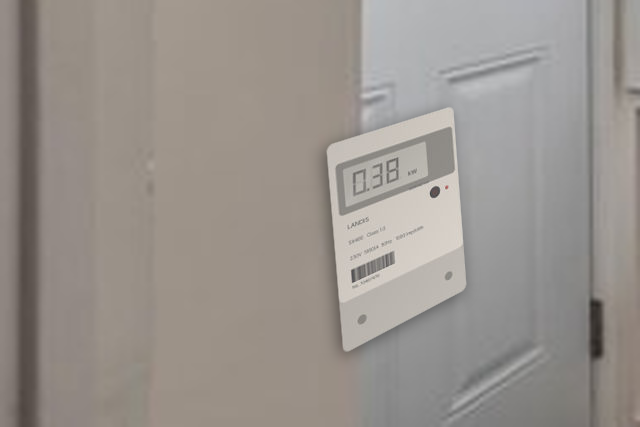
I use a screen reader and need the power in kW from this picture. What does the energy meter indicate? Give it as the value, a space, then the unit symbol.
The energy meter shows 0.38 kW
